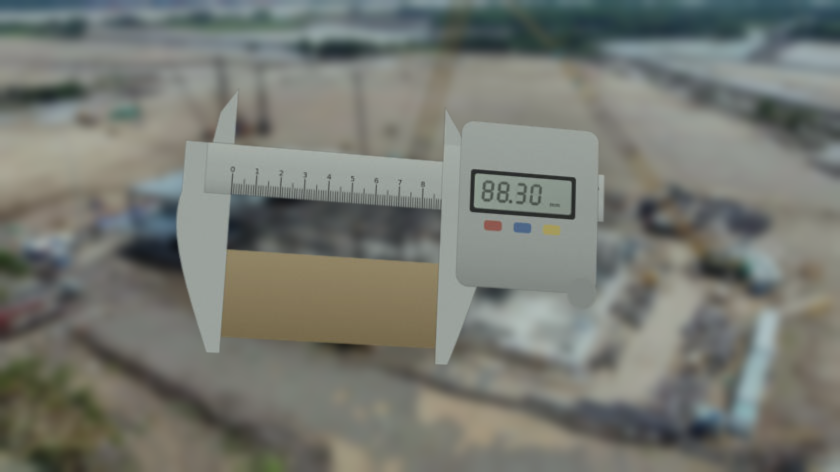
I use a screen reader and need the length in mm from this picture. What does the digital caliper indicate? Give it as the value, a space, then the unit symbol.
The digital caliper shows 88.30 mm
